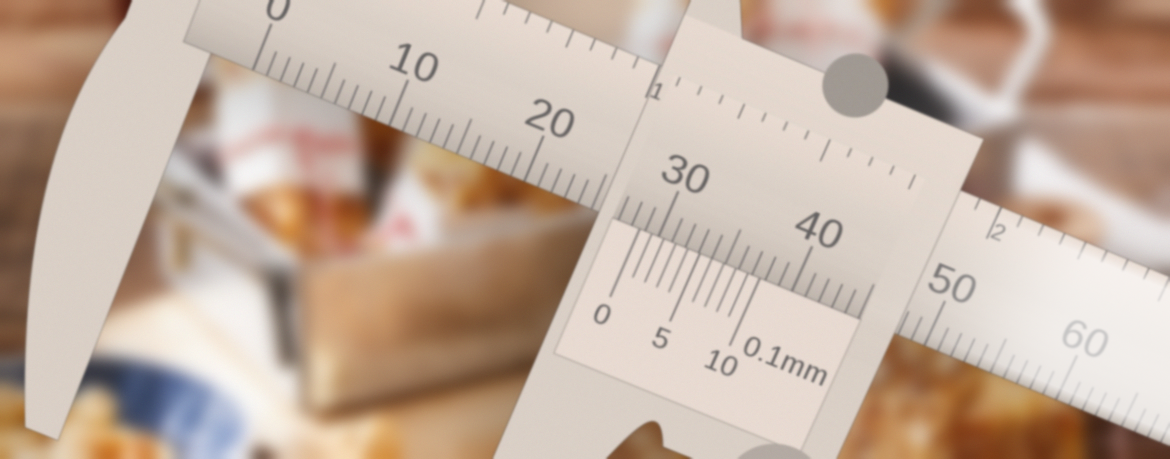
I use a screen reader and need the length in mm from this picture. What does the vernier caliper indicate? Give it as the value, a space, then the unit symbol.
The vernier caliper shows 28.6 mm
